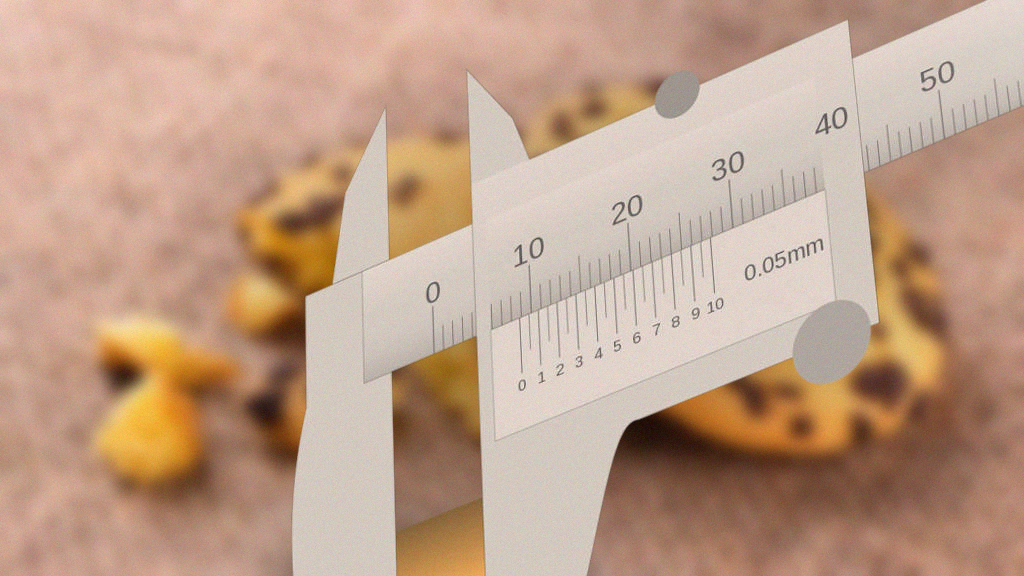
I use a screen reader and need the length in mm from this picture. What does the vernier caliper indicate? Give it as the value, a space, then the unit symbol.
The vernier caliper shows 8.8 mm
